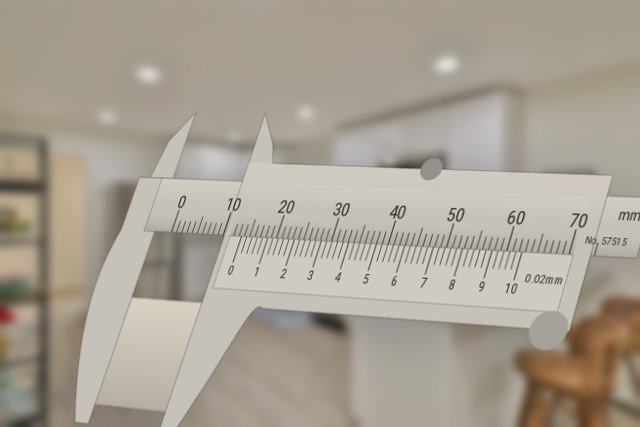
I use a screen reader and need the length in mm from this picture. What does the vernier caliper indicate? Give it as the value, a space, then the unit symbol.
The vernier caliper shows 13.5 mm
